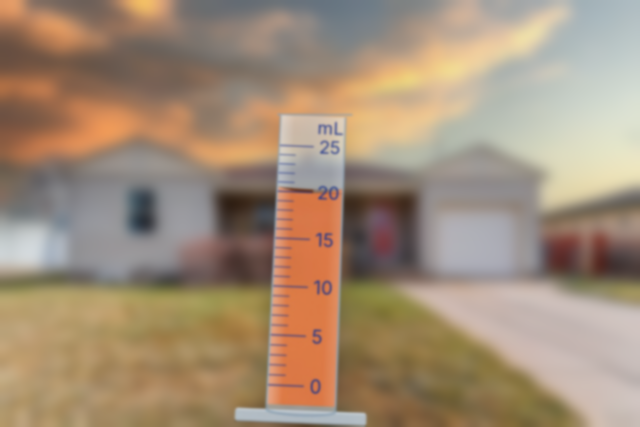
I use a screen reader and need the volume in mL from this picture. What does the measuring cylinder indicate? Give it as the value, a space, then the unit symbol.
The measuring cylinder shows 20 mL
